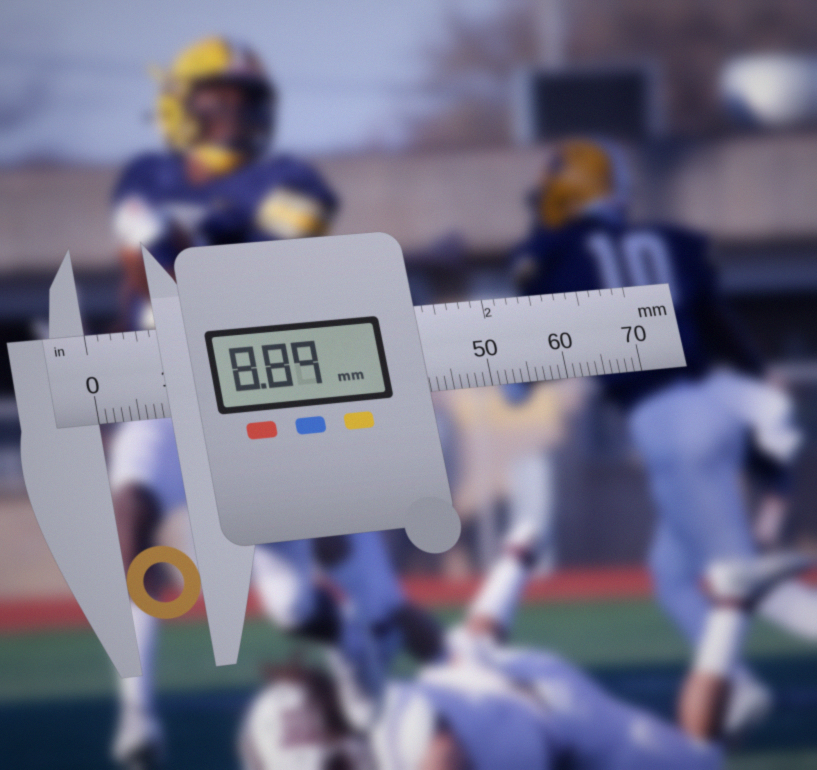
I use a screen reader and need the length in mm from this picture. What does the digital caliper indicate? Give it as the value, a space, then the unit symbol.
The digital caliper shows 8.89 mm
